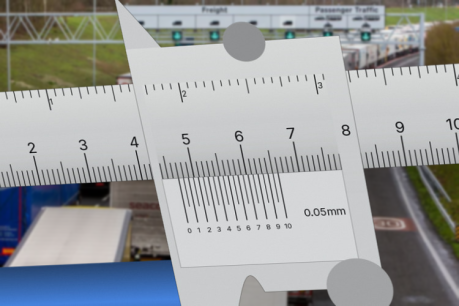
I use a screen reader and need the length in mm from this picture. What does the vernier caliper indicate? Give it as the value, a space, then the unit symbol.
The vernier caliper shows 47.0 mm
